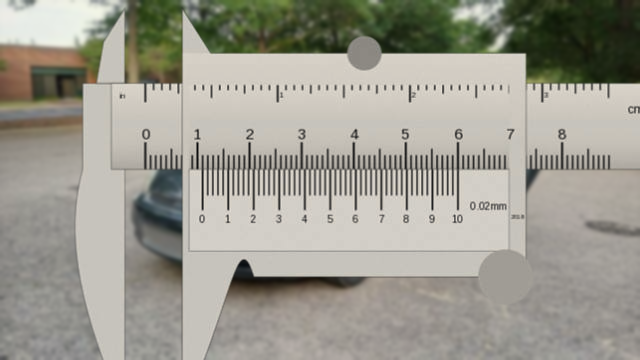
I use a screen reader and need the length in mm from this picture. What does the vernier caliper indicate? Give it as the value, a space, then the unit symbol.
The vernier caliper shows 11.0 mm
